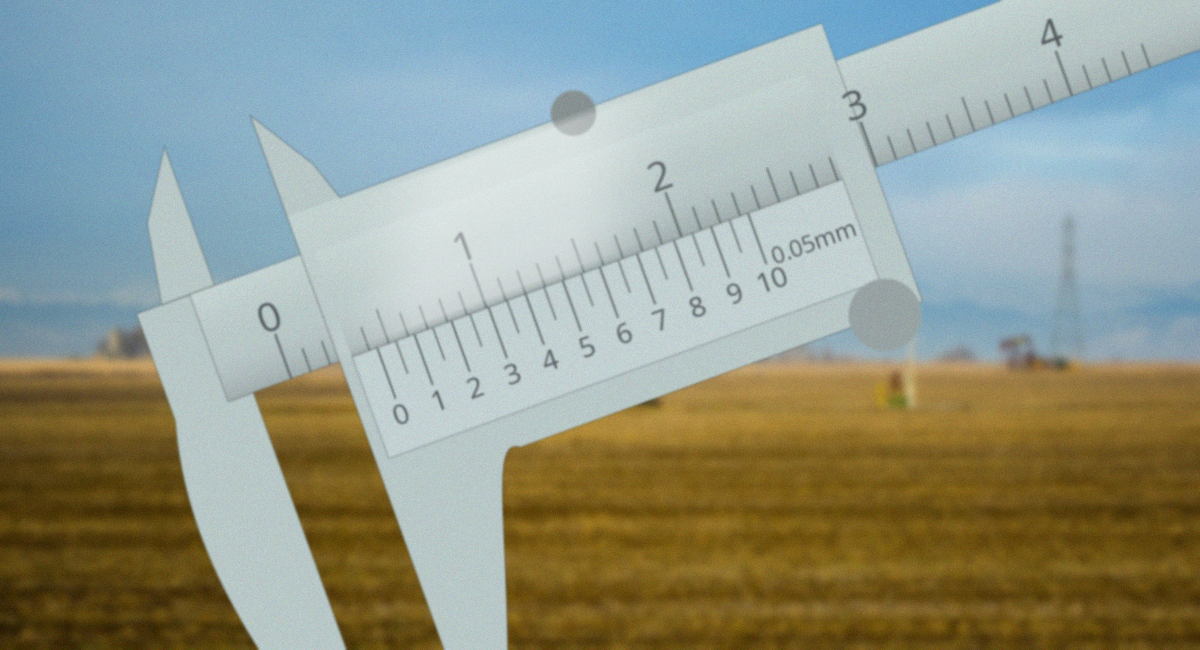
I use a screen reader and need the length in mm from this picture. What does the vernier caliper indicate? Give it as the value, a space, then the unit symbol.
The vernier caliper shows 4.4 mm
